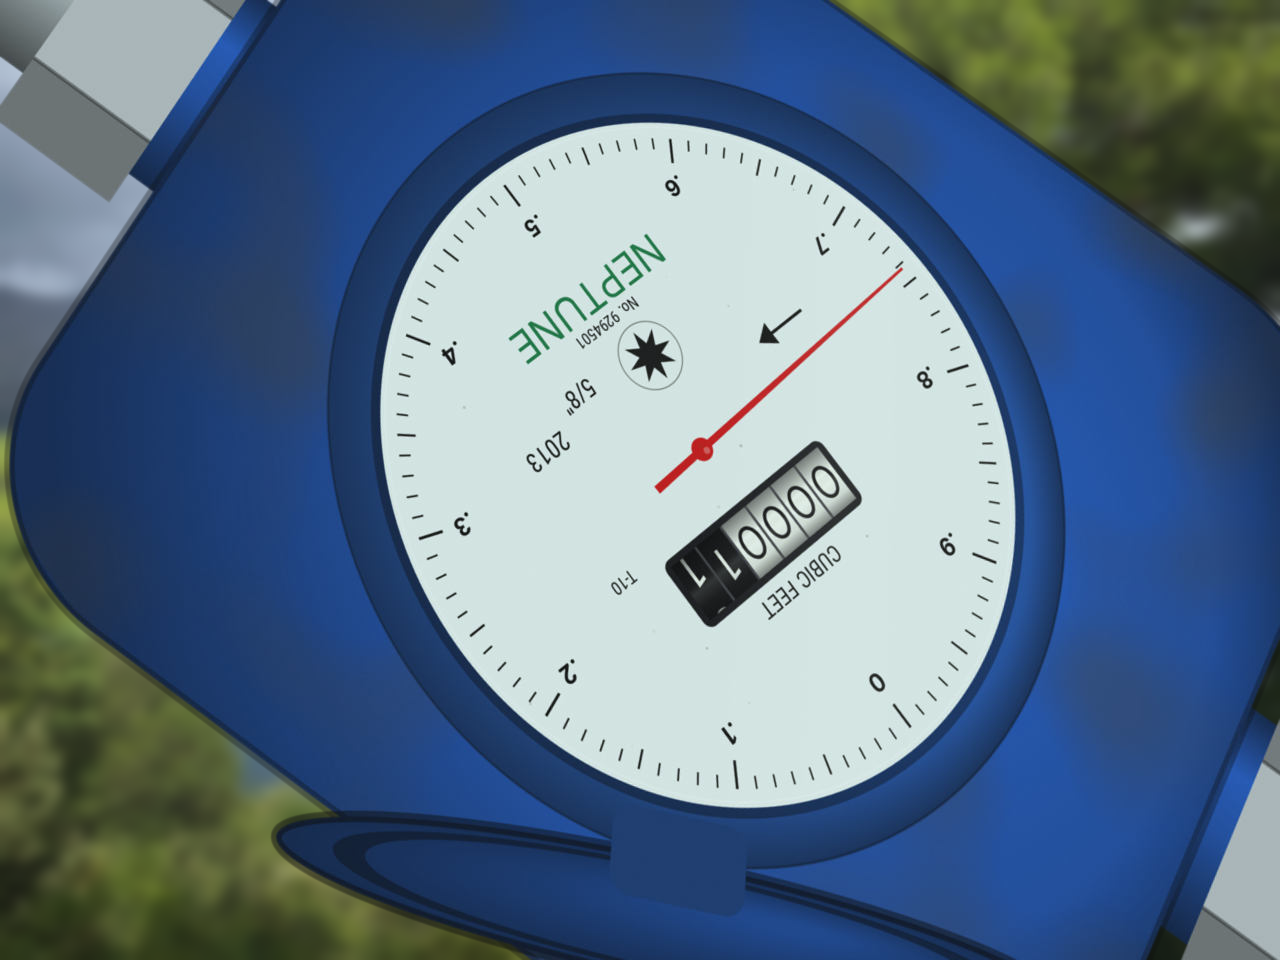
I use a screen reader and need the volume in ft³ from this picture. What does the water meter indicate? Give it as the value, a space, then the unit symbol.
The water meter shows 10.74 ft³
